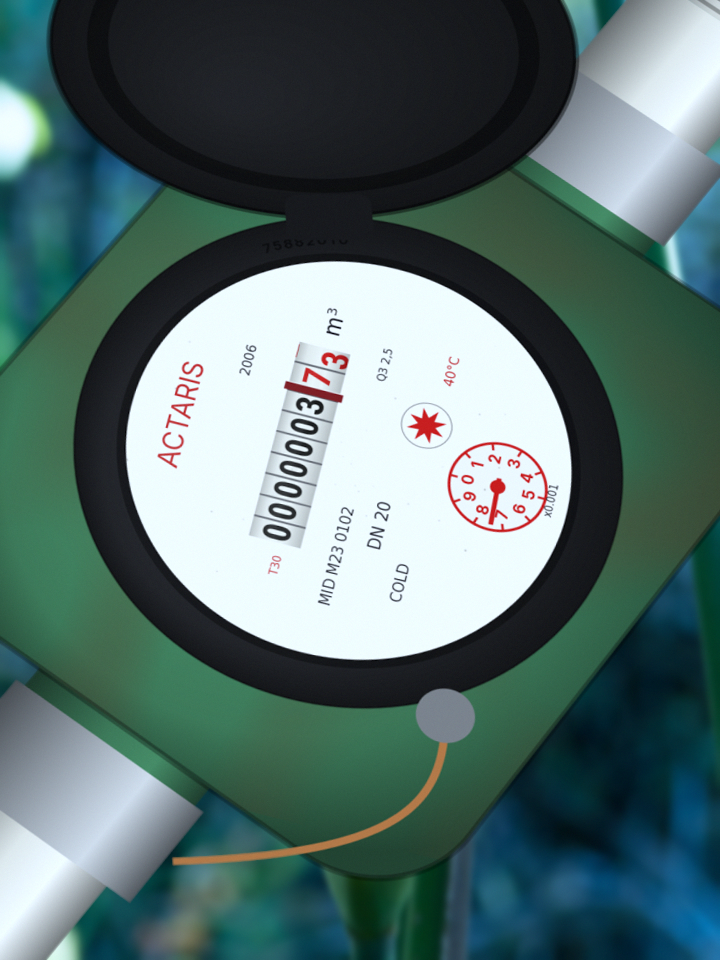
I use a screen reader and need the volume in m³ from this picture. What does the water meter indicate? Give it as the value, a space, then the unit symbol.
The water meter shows 3.727 m³
